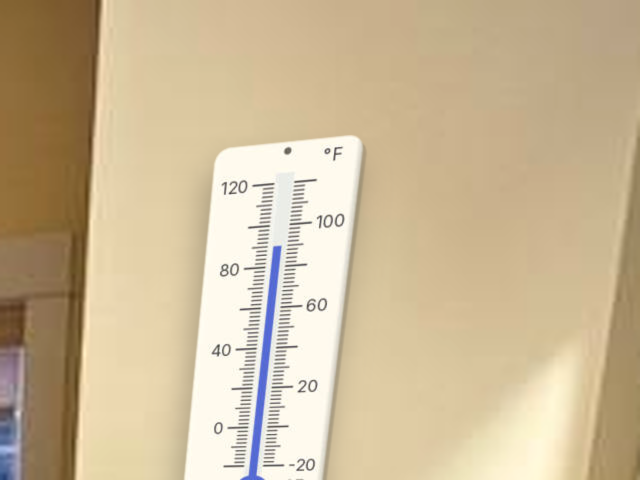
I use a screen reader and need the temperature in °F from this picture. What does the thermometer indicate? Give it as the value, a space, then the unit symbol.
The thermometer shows 90 °F
